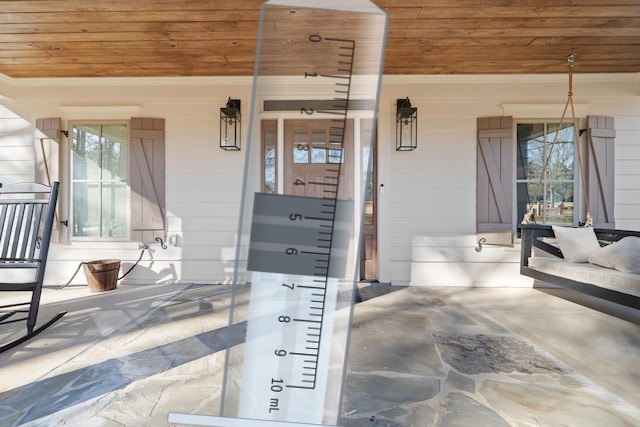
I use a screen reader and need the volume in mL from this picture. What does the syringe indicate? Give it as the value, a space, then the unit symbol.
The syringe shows 4.4 mL
